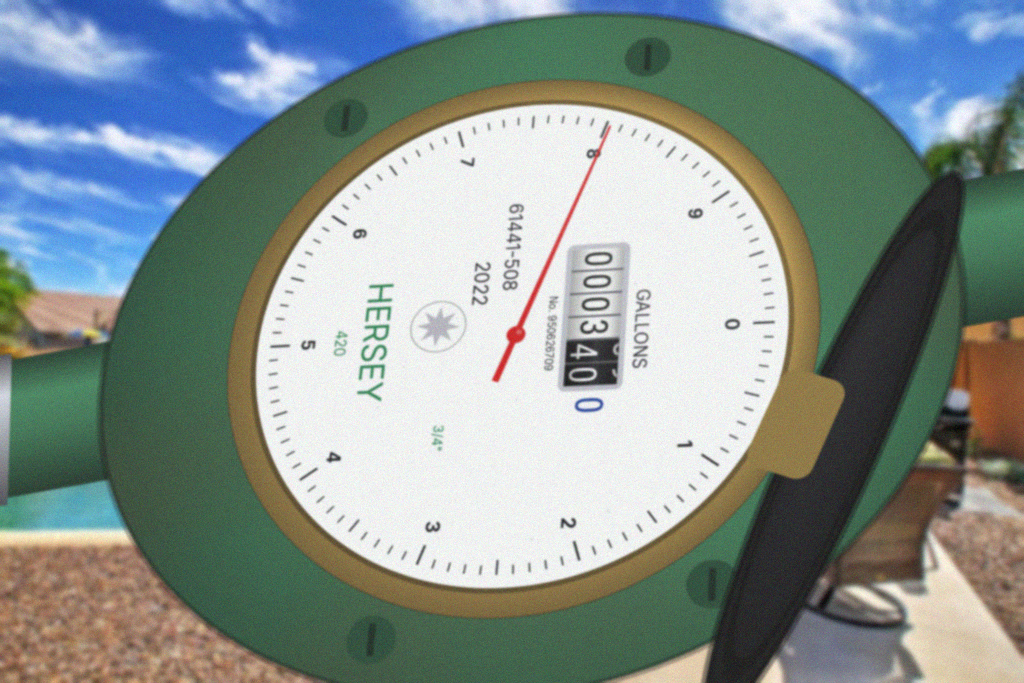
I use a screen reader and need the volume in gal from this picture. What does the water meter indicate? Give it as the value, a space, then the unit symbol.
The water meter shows 3398.0 gal
